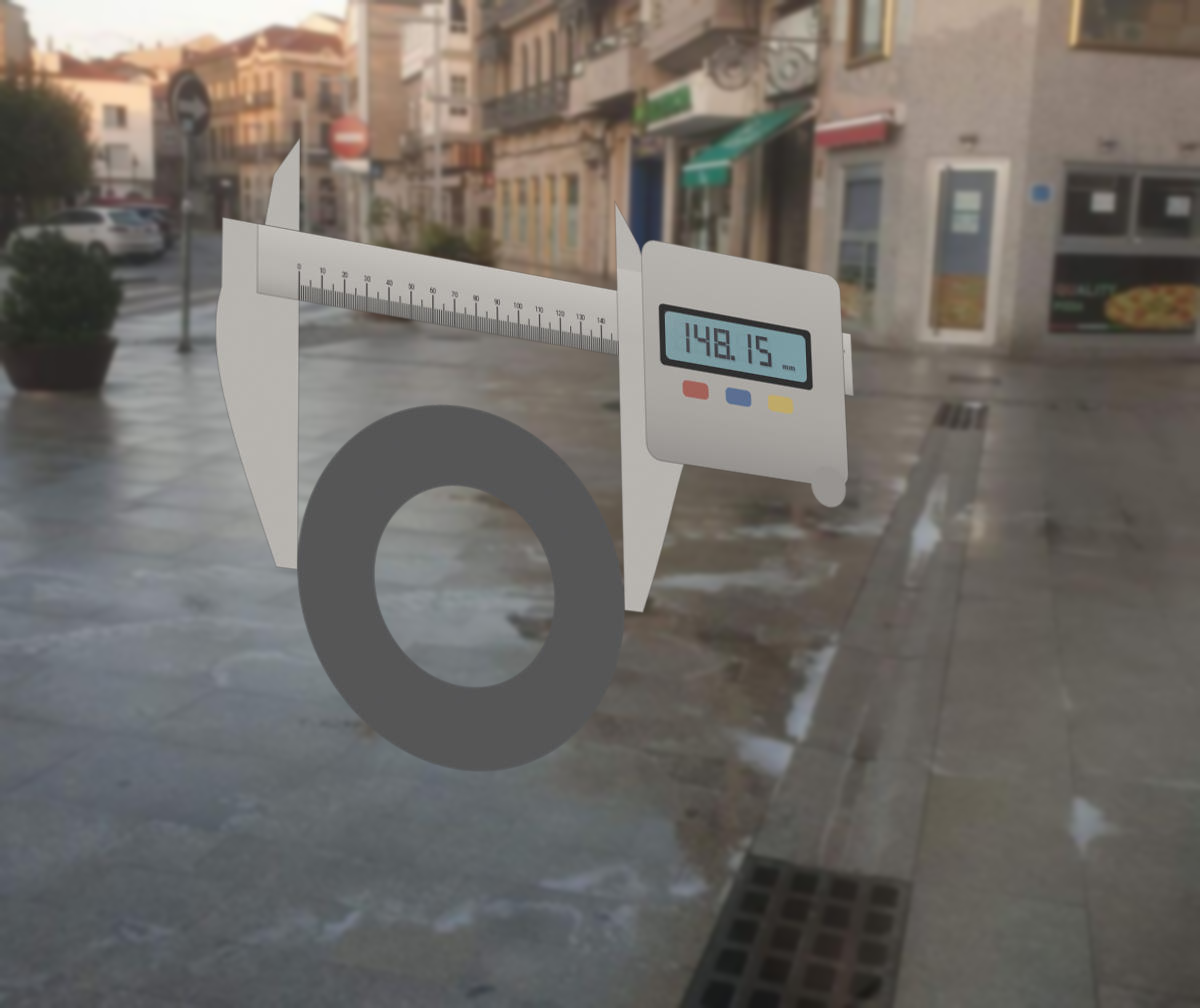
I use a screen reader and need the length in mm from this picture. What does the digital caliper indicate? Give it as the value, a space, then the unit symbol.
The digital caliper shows 148.15 mm
